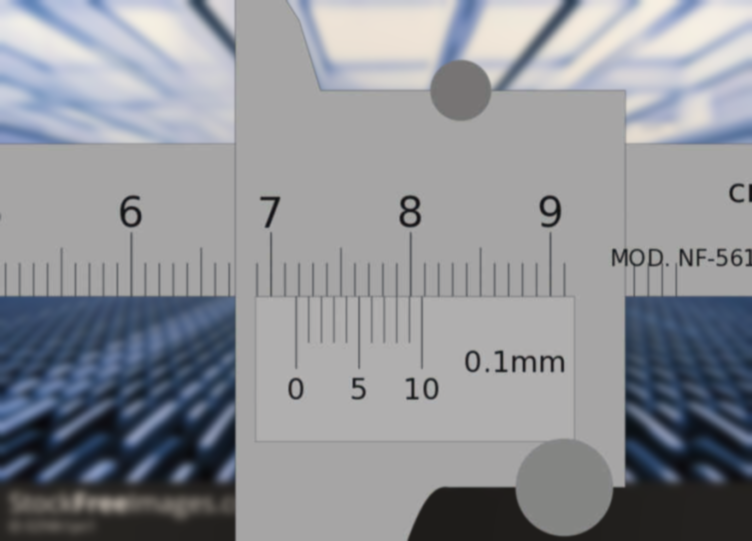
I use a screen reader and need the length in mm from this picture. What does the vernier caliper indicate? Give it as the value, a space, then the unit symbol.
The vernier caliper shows 71.8 mm
